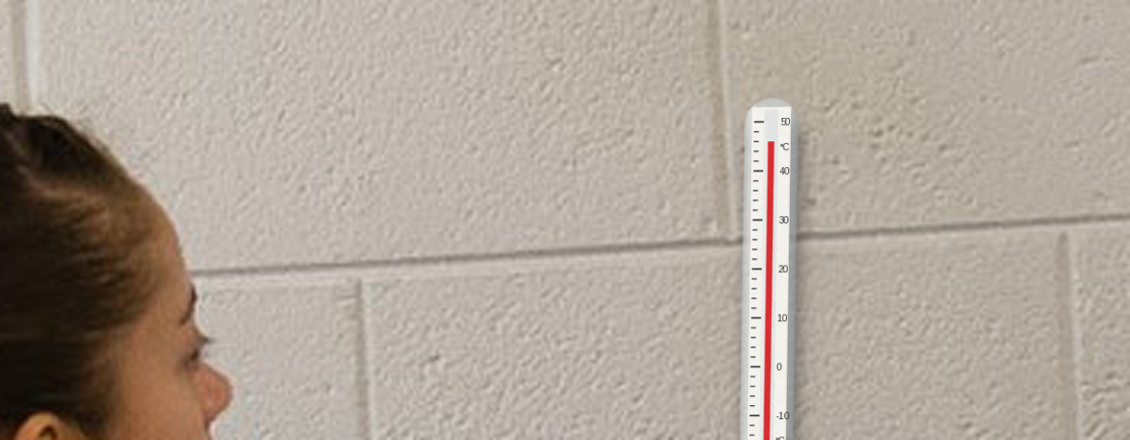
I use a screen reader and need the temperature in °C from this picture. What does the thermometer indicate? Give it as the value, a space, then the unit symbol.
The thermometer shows 46 °C
